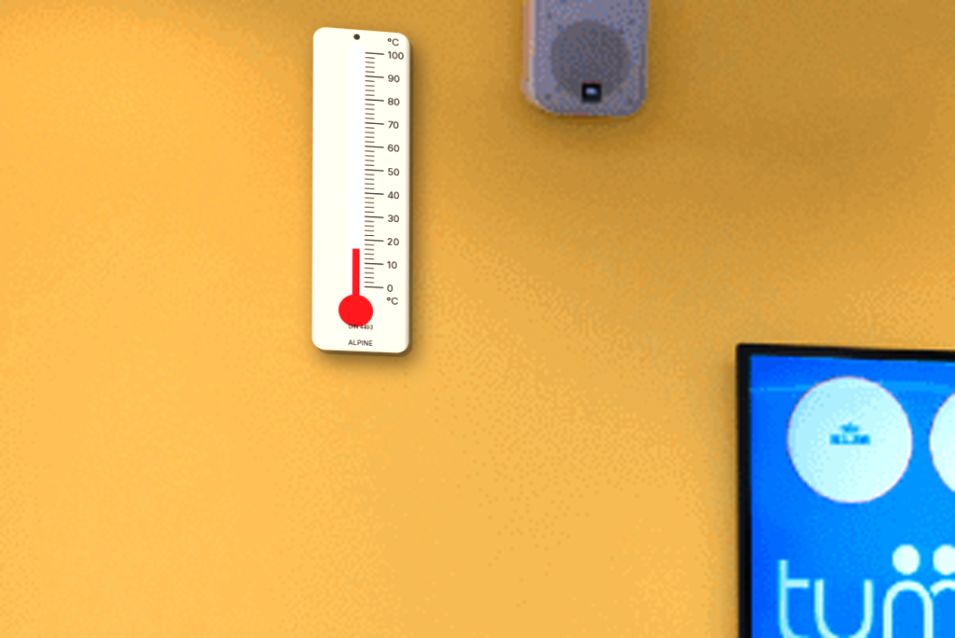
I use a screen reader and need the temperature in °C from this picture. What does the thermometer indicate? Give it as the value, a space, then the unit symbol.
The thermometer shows 16 °C
